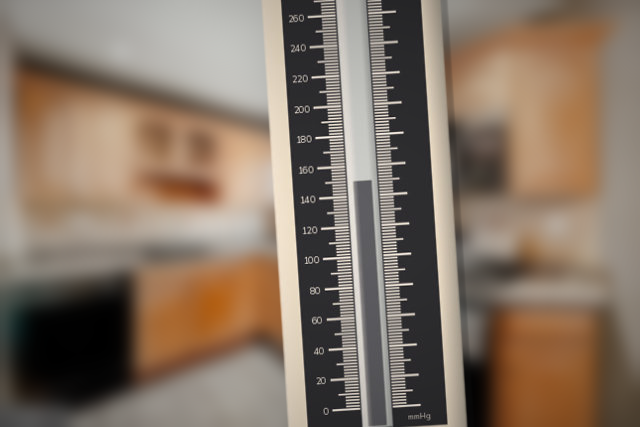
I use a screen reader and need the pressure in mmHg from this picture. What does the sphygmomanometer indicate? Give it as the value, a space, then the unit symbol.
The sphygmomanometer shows 150 mmHg
